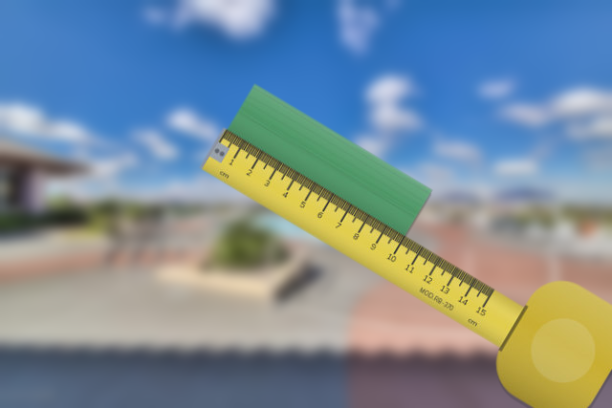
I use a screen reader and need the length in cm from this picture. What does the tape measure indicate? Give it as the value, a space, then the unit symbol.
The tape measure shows 10 cm
